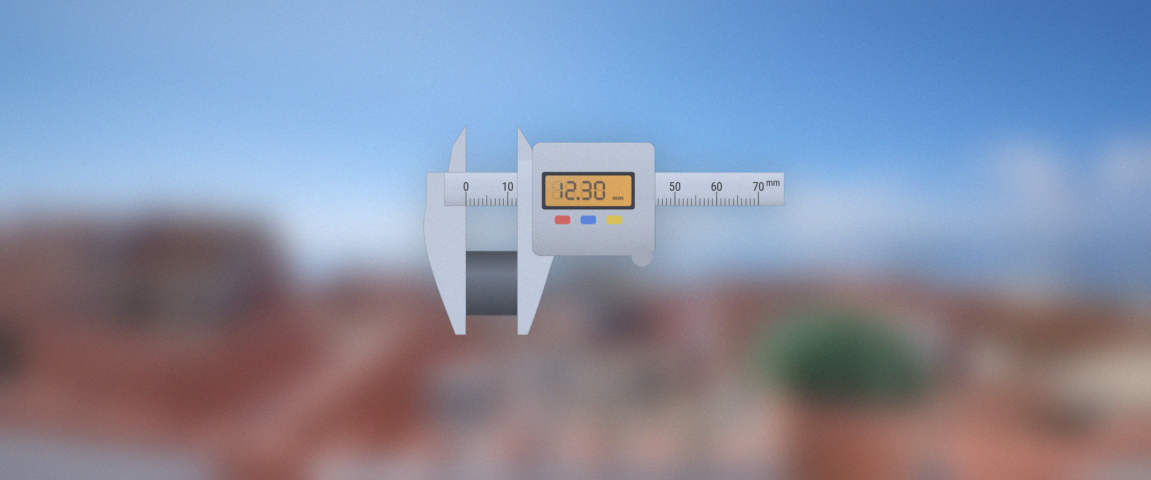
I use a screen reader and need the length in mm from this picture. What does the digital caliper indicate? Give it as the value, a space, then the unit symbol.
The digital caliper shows 12.30 mm
